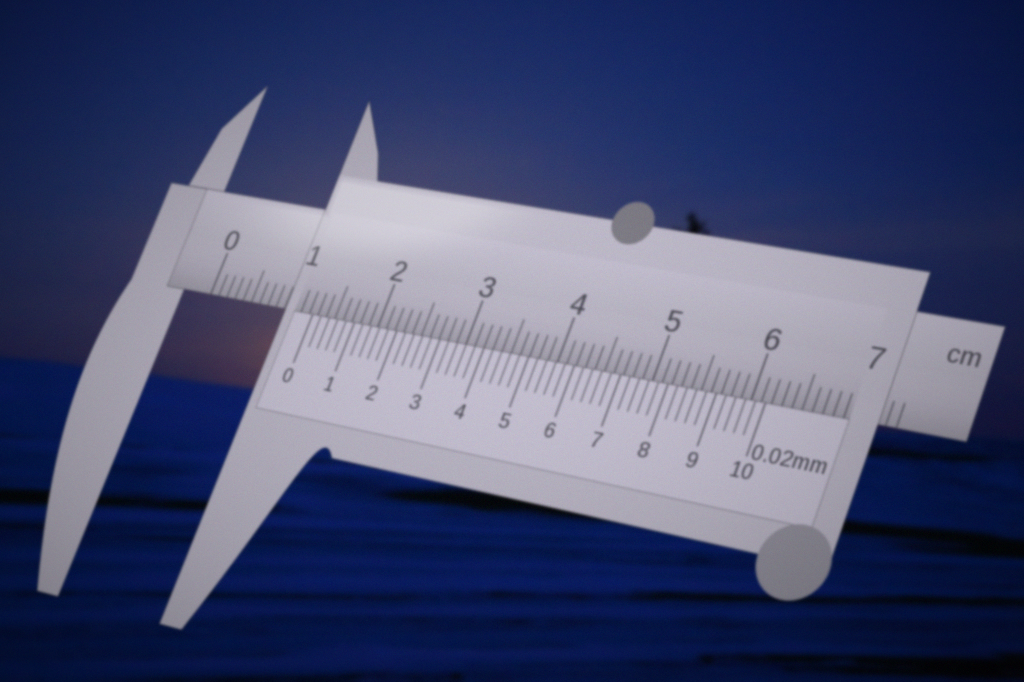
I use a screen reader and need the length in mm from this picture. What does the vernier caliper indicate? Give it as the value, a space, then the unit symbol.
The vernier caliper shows 12.4 mm
